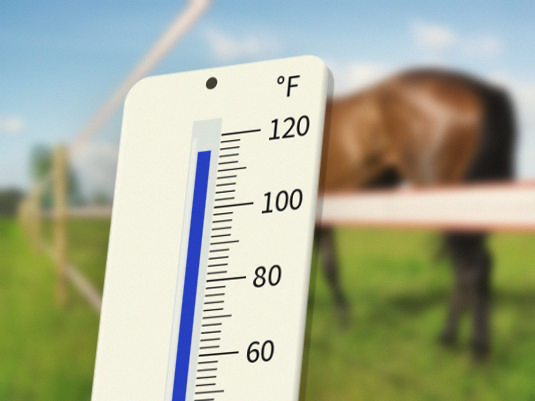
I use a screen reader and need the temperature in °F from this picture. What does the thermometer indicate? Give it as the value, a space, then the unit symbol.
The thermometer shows 116 °F
